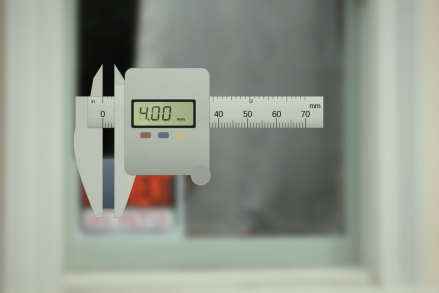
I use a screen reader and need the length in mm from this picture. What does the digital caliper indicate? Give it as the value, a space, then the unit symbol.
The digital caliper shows 4.00 mm
